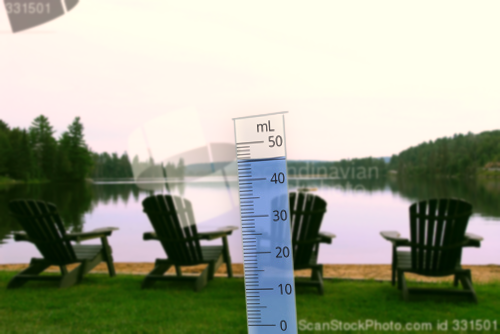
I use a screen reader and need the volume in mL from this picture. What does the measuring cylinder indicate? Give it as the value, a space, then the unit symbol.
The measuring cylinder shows 45 mL
